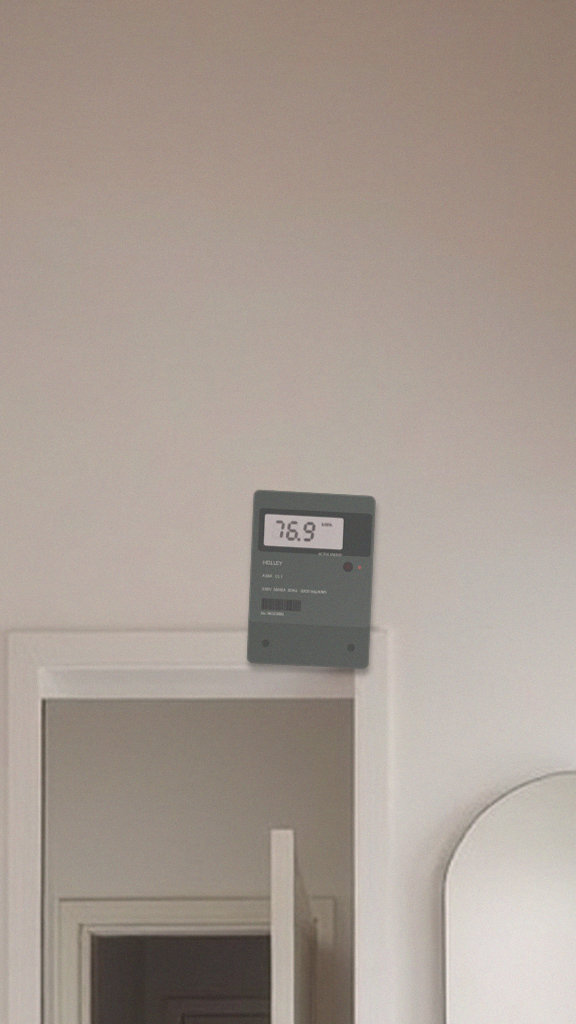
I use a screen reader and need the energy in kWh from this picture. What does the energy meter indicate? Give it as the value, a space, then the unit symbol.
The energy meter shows 76.9 kWh
